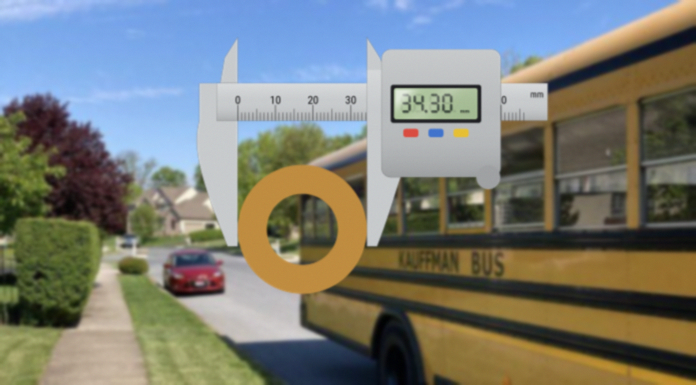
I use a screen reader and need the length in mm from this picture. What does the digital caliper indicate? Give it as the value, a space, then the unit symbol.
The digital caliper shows 34.30 mm
